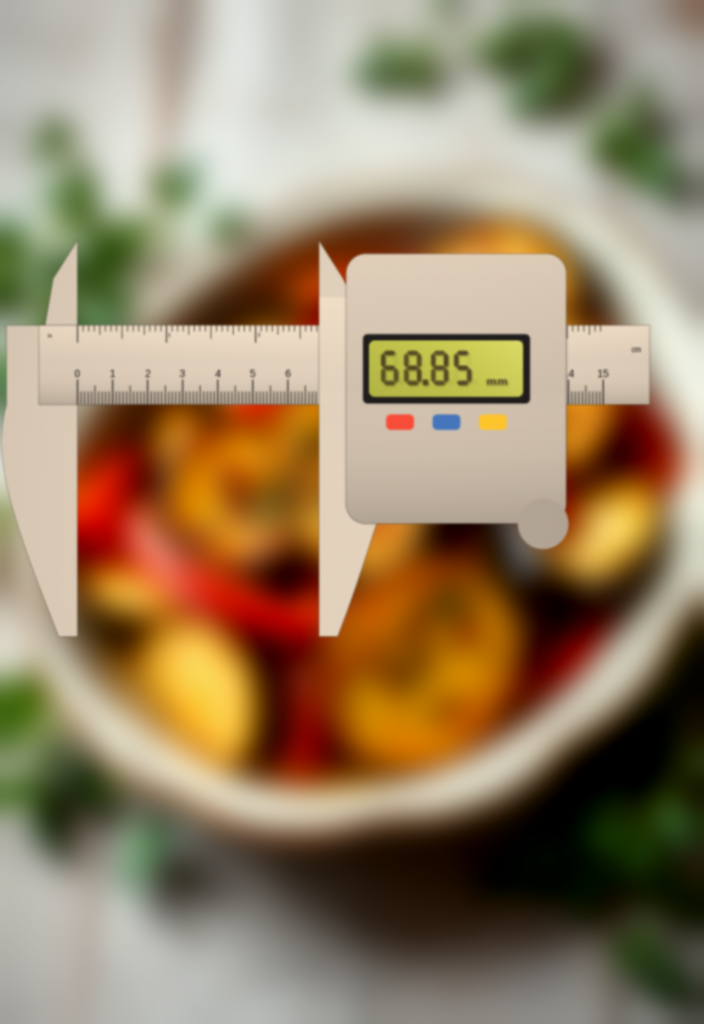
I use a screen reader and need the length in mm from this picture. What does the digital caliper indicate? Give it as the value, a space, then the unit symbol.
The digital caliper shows 68.85 mm
